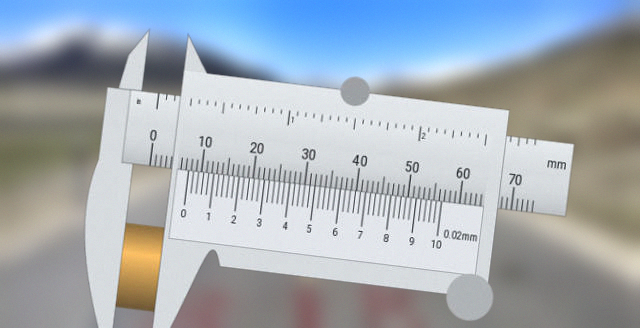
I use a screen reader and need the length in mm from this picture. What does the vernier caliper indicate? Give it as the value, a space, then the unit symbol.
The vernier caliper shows 7.5 mm
